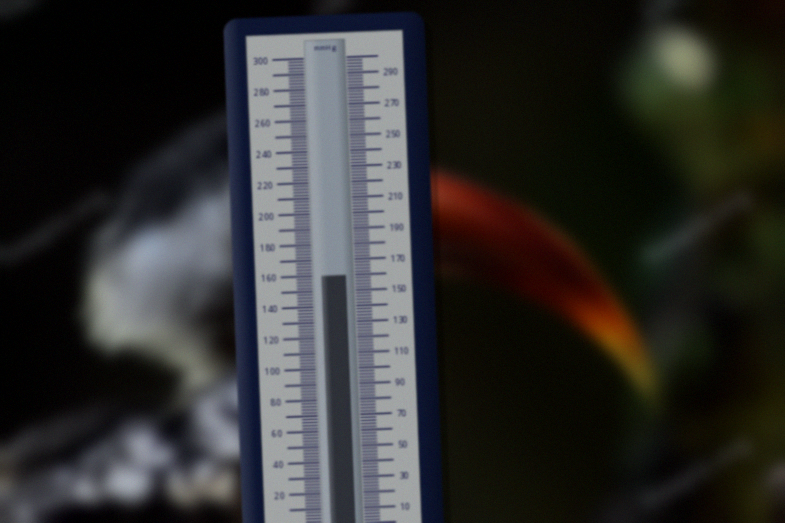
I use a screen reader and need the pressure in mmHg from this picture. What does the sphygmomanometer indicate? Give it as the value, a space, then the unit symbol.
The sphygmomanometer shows 160 mmHg
